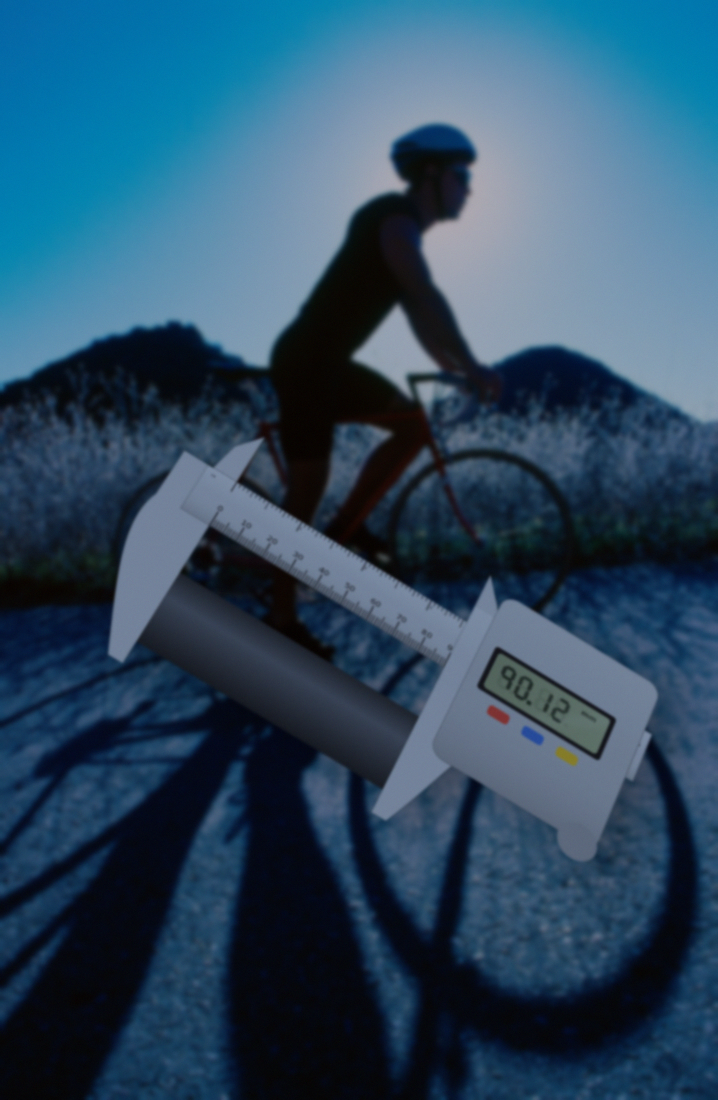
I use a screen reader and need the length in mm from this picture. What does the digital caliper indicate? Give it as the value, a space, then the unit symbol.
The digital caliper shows 90.12 mm
